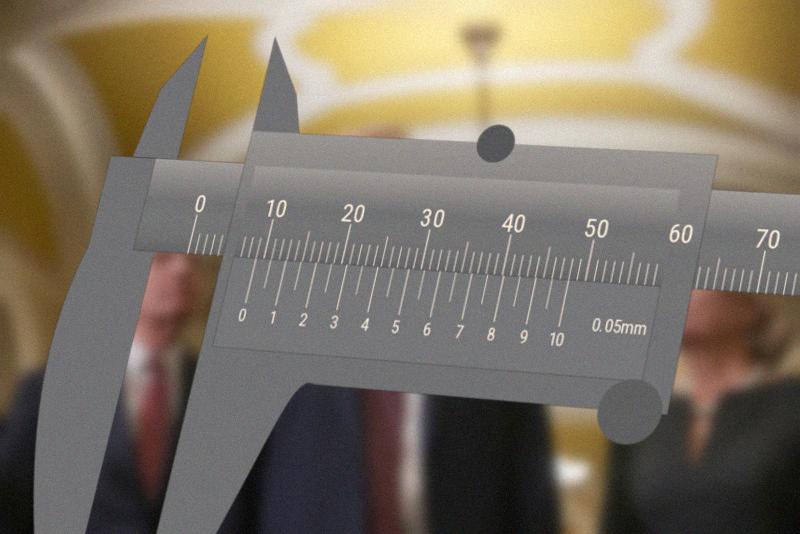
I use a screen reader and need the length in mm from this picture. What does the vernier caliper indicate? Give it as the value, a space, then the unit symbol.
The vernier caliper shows 9.0 mm
